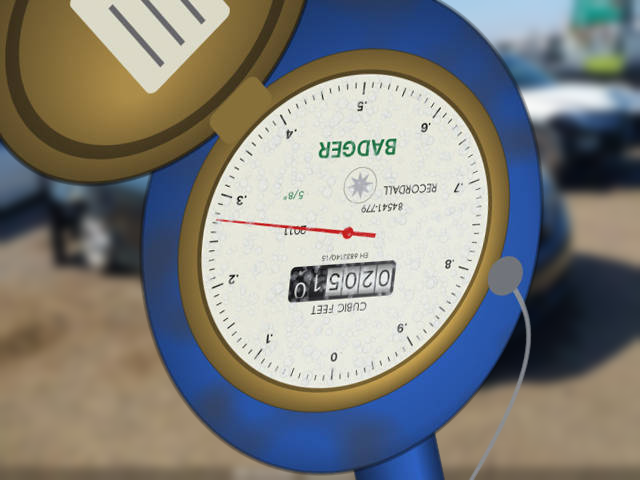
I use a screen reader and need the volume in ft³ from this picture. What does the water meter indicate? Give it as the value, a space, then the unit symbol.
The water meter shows 20510.27 ft³
